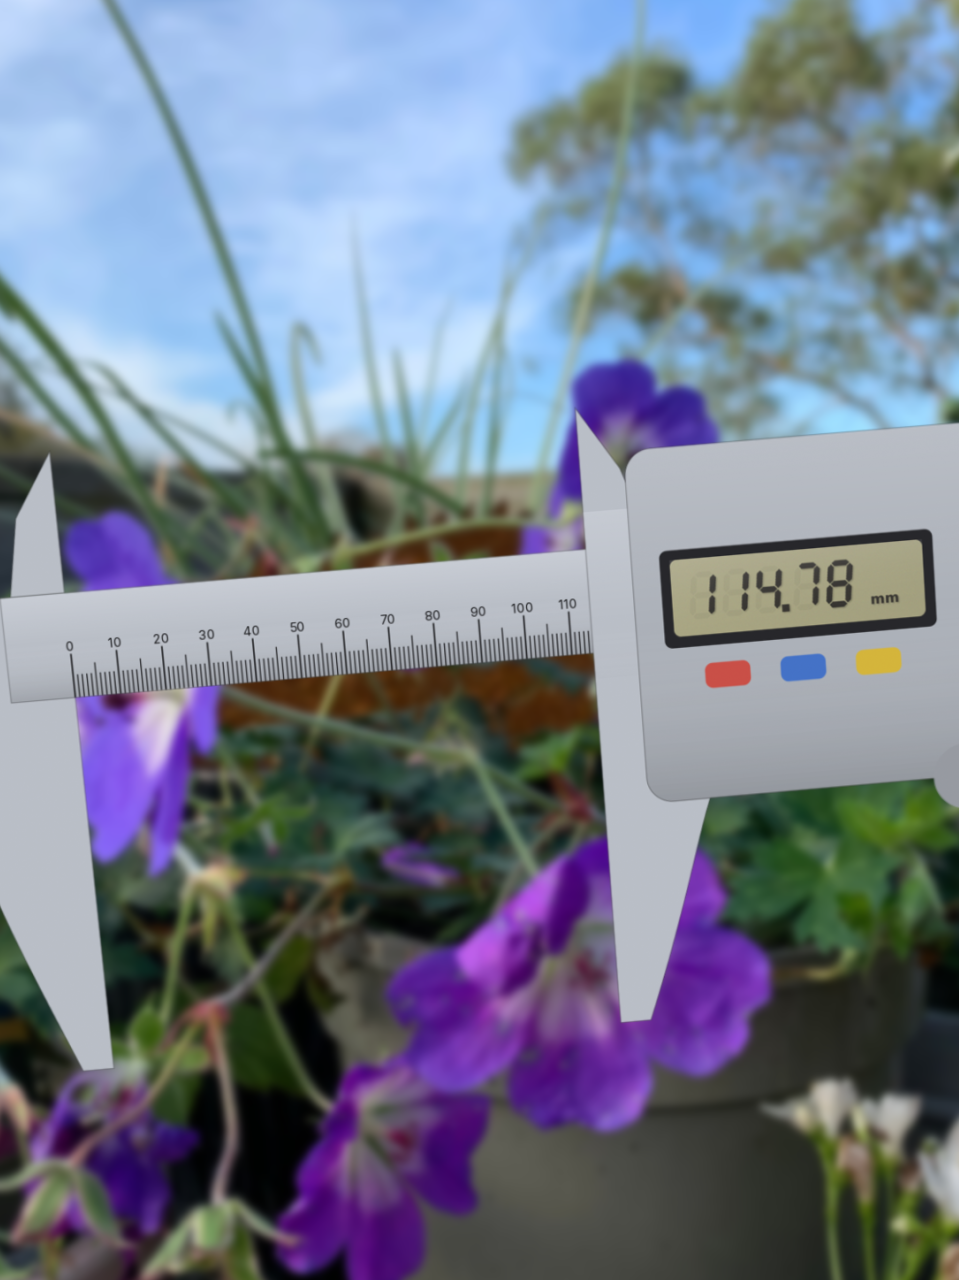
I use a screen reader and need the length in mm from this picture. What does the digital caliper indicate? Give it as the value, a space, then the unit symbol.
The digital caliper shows 114.78 mm
